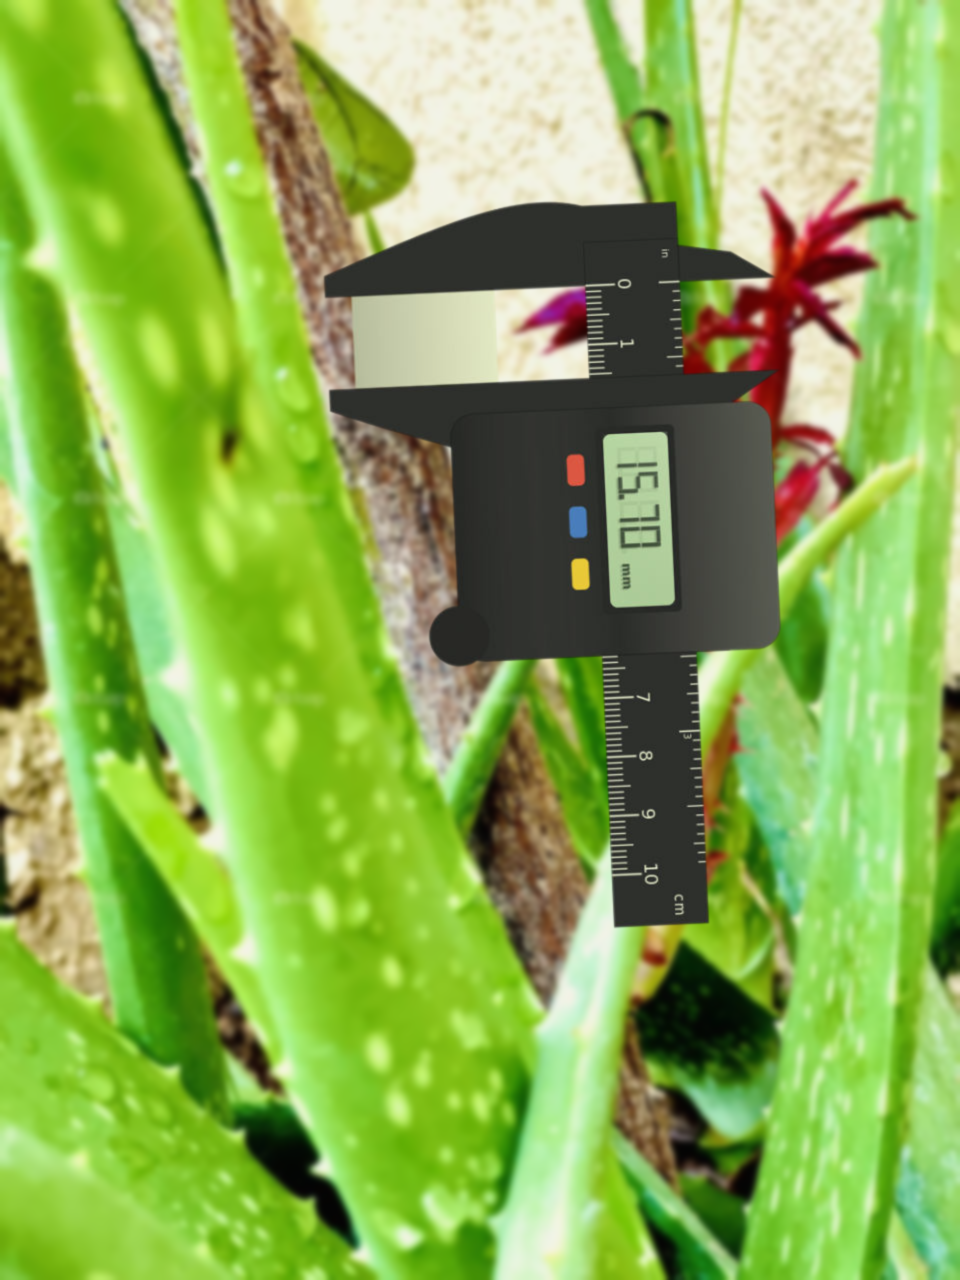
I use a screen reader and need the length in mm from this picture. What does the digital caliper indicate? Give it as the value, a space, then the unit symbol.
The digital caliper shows 15.70 mm
